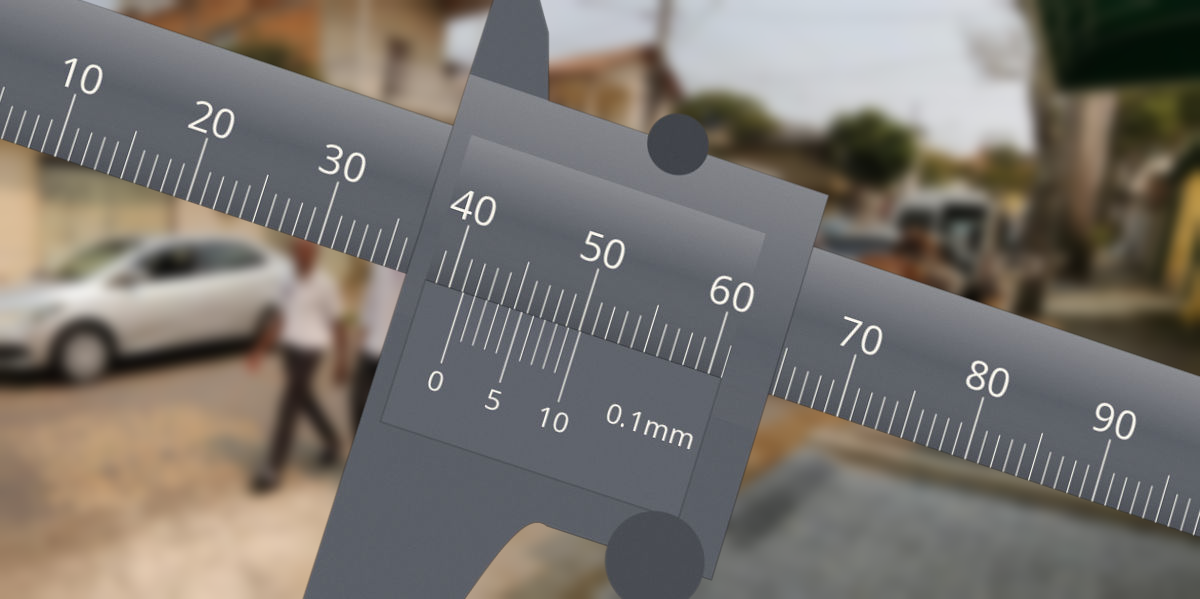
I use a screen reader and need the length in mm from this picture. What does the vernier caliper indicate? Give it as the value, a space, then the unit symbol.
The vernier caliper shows 41.1 mm
